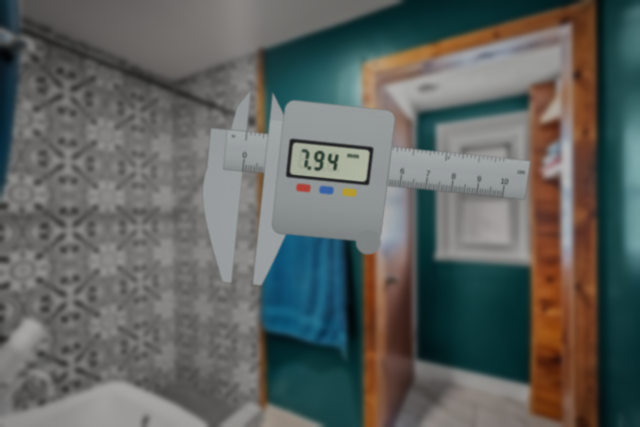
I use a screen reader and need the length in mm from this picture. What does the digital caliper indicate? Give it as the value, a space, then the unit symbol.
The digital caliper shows 7.94 mm
